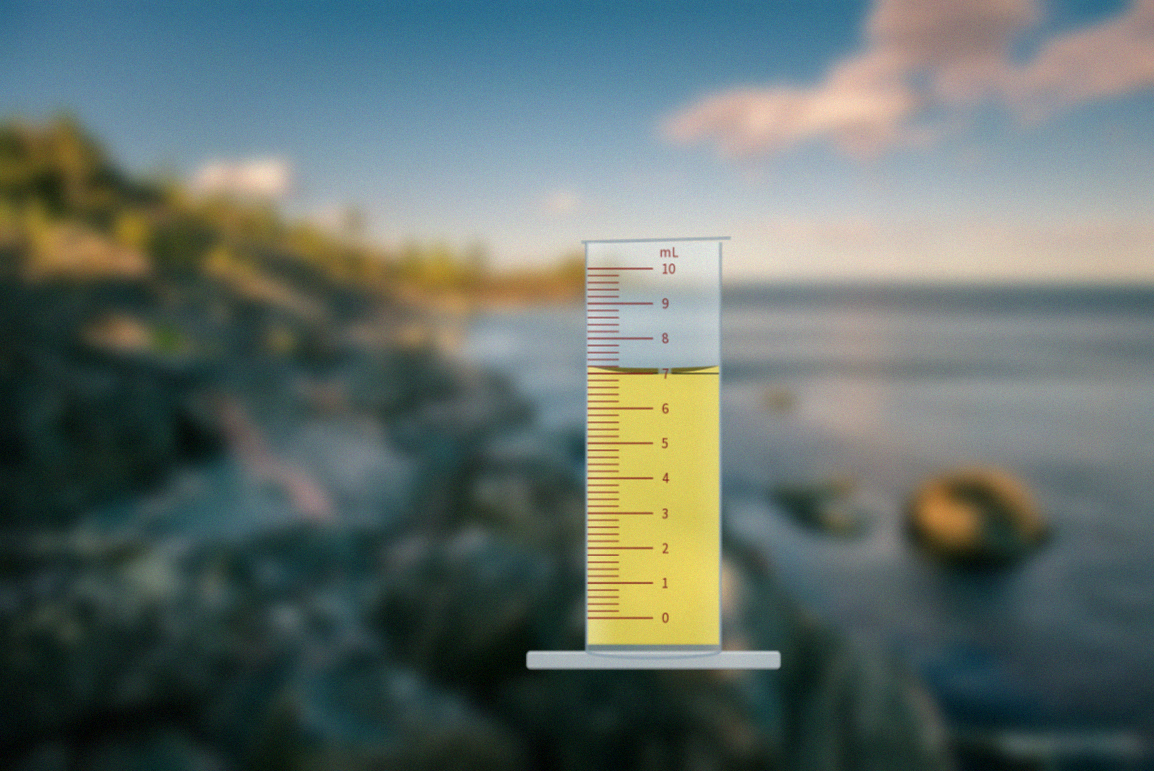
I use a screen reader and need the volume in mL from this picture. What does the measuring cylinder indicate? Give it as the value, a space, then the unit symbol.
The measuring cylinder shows 7 mL
